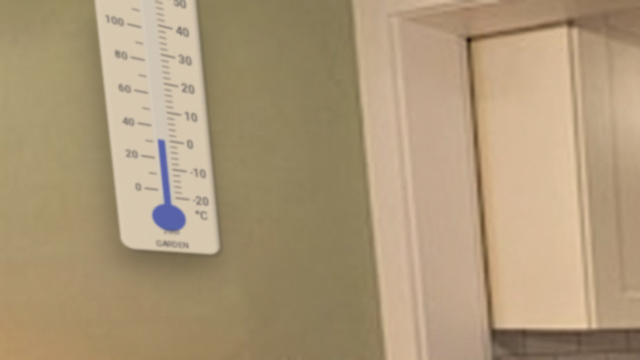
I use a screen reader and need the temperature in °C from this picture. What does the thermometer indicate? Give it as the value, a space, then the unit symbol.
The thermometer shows 0 °C
